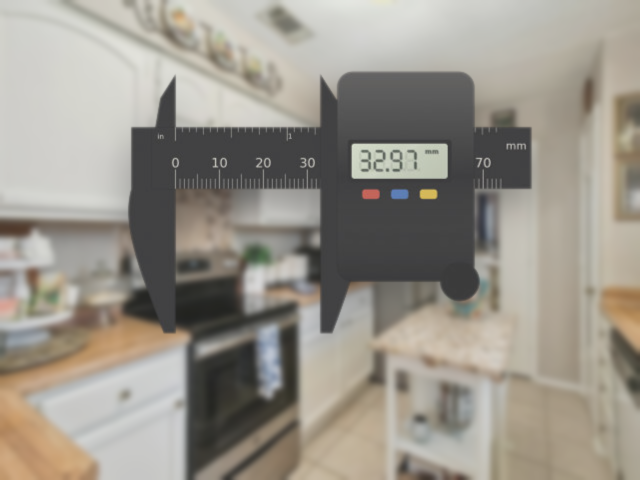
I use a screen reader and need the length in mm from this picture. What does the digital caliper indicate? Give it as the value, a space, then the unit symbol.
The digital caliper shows 32.97 mm
